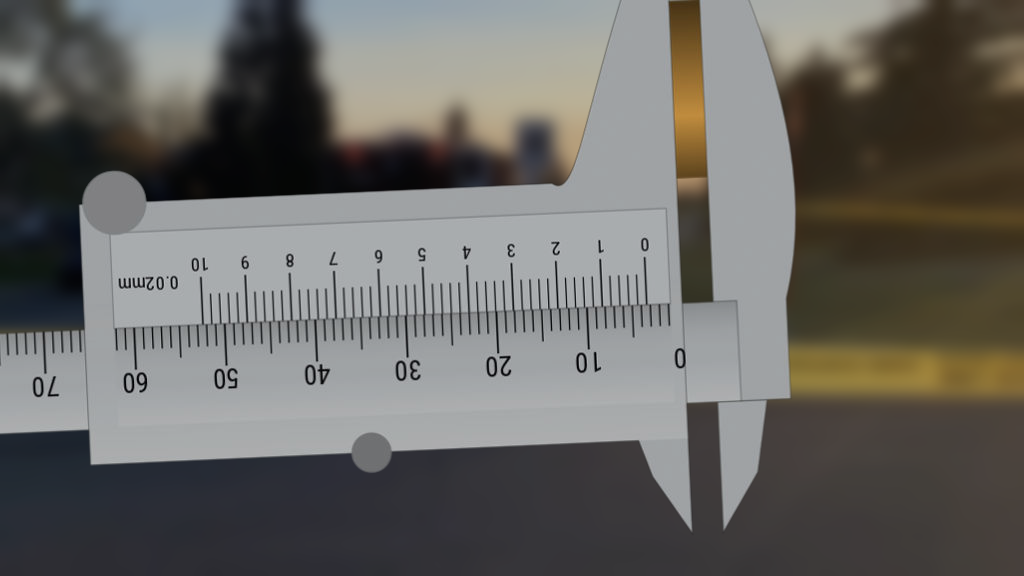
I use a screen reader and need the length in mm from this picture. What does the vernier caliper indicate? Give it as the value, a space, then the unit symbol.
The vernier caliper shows 3.4 mm
